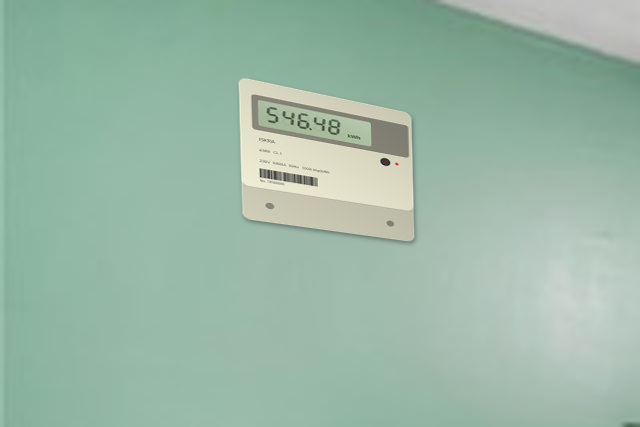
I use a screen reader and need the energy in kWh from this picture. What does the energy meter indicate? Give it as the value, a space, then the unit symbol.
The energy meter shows 546.48 kWh
